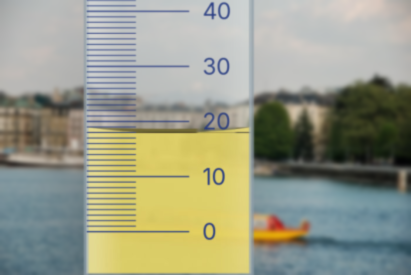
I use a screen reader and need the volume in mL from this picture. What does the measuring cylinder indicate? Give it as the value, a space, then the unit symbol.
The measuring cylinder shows 18 mL
